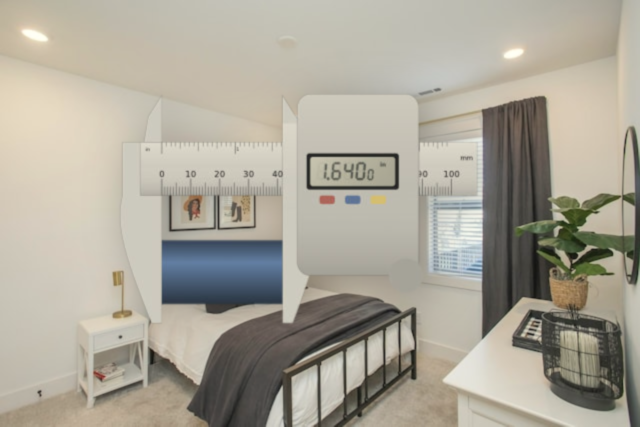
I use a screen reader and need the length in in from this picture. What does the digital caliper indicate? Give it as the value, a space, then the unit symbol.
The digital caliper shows 1.6400 in
